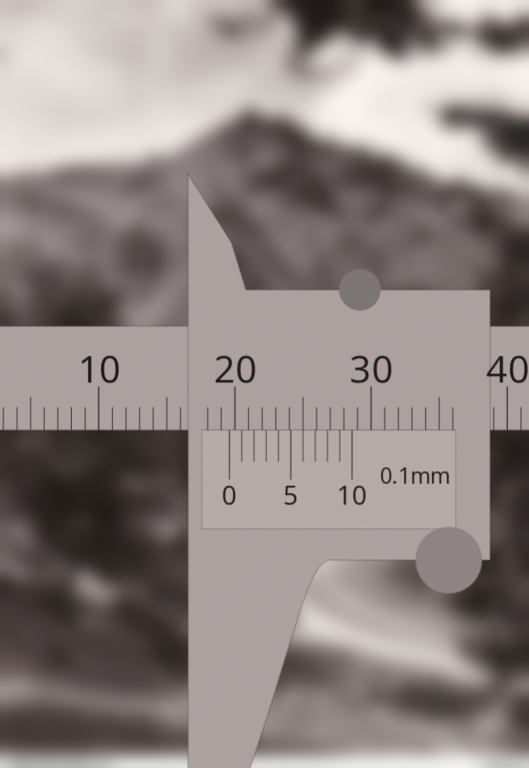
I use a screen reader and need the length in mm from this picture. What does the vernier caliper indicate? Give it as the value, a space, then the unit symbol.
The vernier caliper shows 19.6 mm
